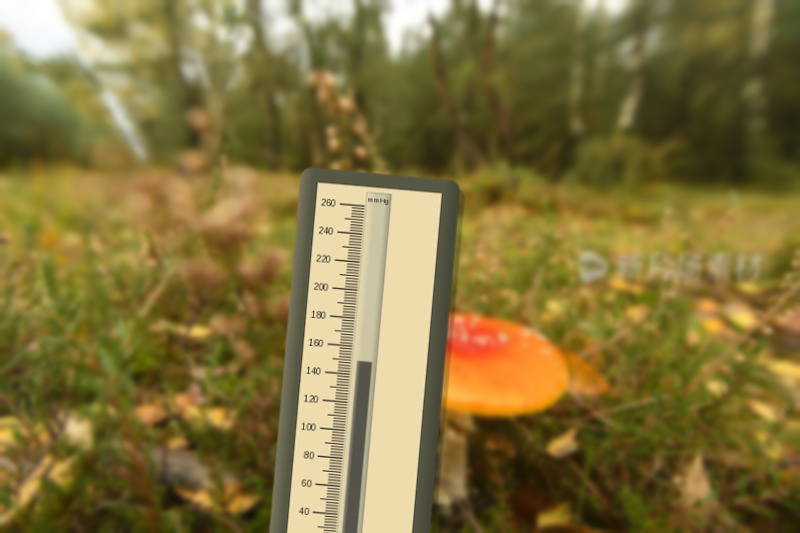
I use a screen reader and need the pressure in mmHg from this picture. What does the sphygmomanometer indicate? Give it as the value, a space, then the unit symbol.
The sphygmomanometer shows 150 mmHg
